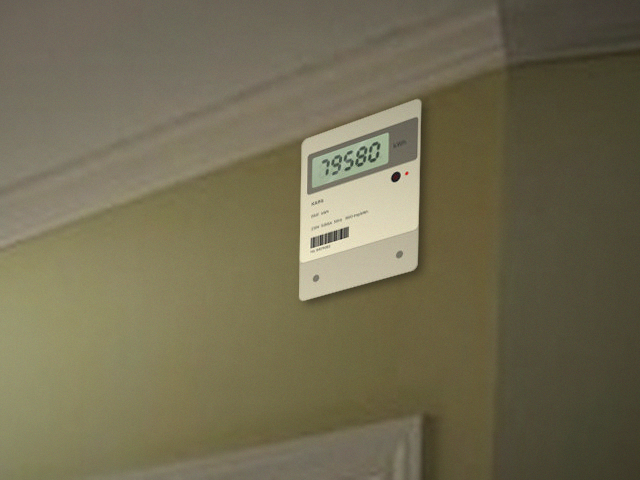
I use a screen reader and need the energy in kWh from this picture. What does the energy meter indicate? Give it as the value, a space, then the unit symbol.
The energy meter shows 79580 kWh
